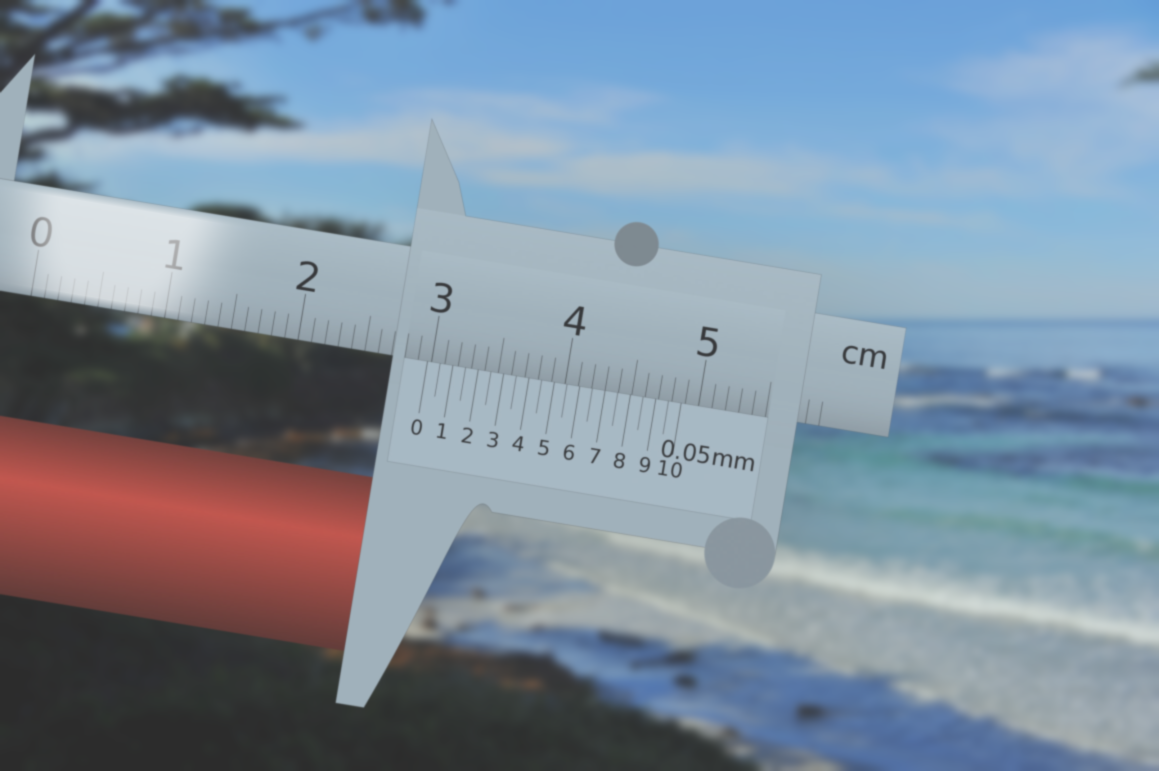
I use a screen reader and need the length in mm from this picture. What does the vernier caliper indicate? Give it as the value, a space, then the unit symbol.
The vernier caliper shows 29.7 mm
